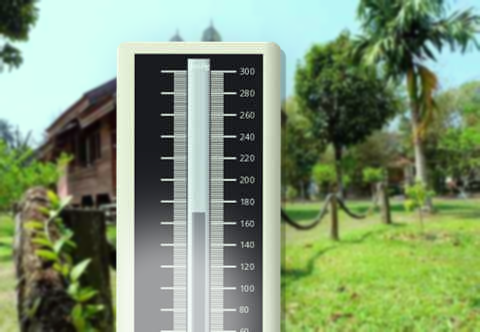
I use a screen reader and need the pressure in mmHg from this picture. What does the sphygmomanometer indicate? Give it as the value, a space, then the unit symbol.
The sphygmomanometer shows 170 mmHg
